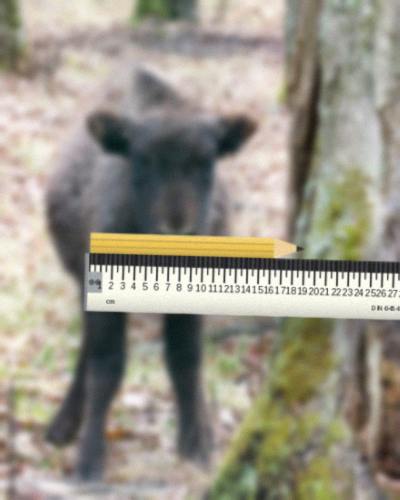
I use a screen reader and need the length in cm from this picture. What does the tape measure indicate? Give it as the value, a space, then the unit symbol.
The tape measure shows 19 cm
